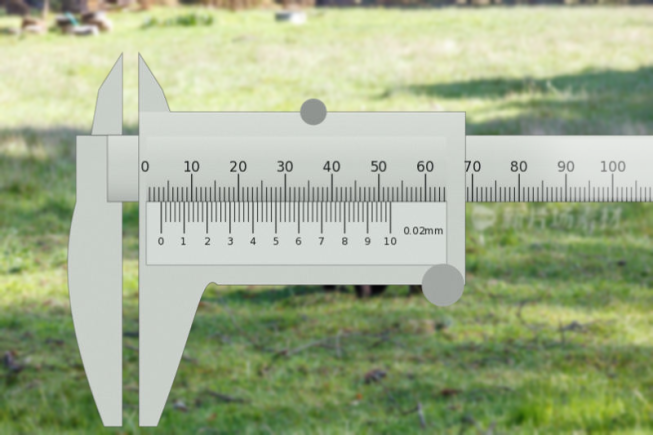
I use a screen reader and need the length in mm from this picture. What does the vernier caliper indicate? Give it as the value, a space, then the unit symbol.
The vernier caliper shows 3.5 mm
